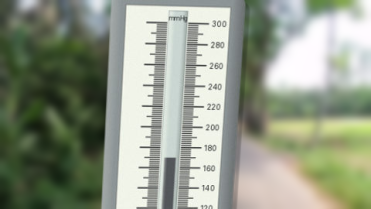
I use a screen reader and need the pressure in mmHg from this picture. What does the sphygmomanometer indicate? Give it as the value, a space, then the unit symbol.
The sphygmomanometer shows 170 mmHg
